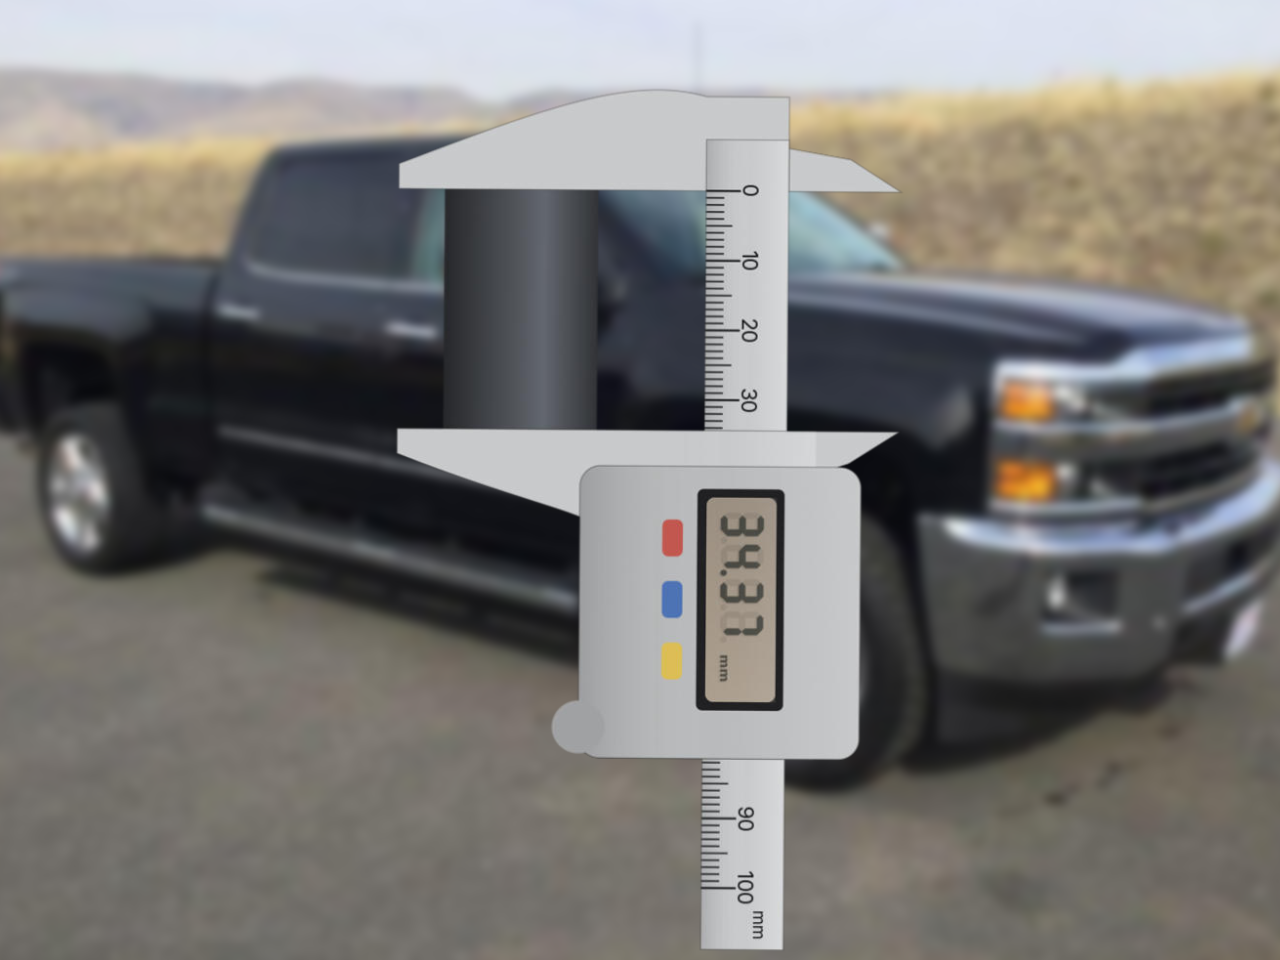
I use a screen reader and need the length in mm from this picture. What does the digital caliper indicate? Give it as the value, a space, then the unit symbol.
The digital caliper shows 34.37 mm
